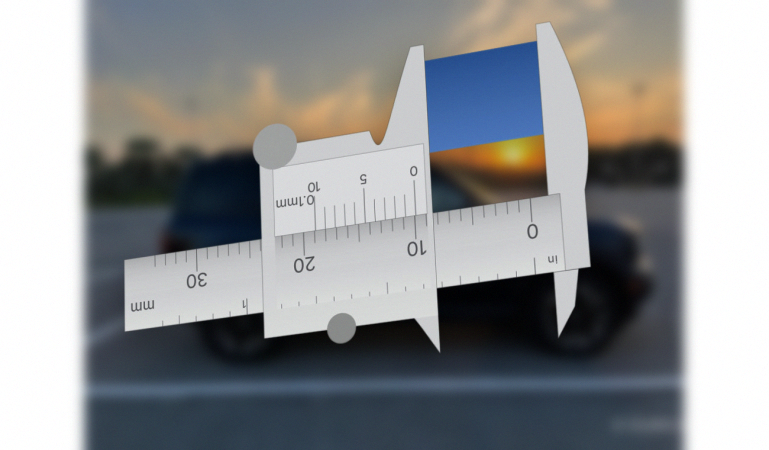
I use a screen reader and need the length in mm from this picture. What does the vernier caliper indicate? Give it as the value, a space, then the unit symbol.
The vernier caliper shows 9.9 mm
